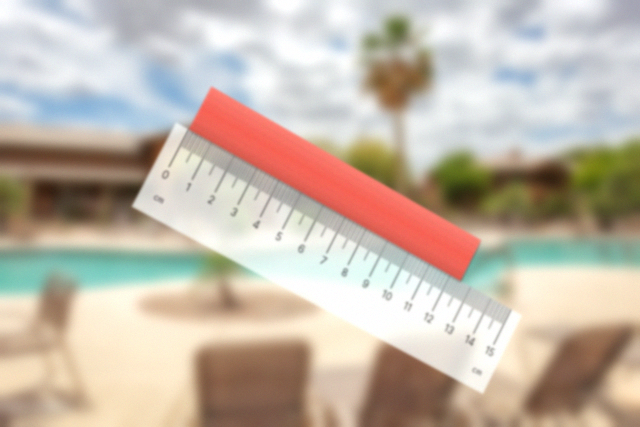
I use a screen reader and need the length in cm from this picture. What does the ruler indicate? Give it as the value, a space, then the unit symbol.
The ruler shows 12.5 cm
